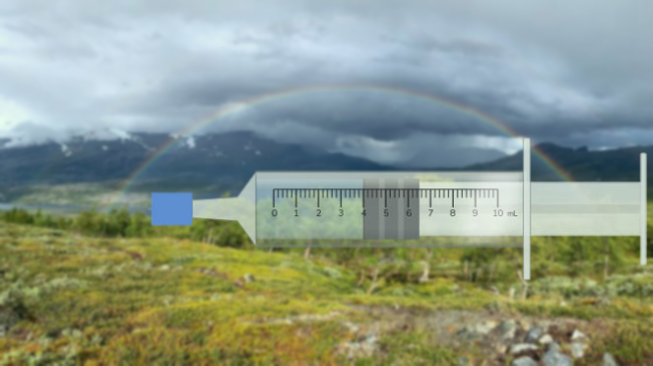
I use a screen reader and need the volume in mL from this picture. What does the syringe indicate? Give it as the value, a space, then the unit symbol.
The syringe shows 4 mL
